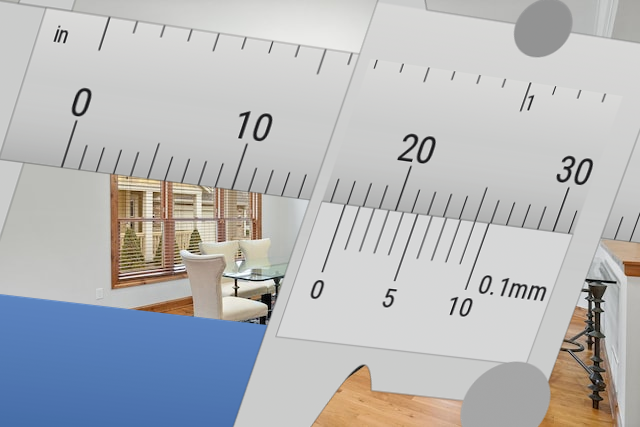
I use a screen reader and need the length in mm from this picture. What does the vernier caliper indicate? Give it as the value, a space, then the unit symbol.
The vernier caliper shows 16.9 mm
